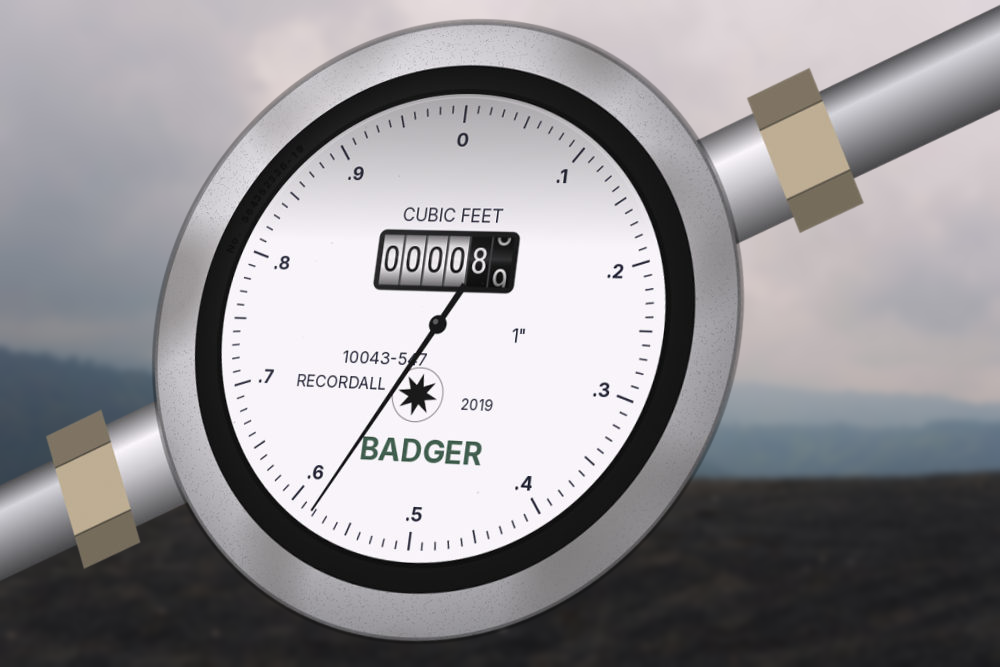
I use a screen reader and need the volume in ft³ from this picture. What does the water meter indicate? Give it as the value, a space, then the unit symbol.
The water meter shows 88.58 ft³
